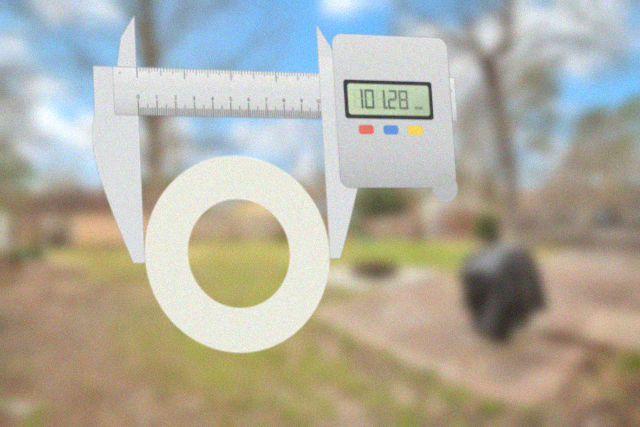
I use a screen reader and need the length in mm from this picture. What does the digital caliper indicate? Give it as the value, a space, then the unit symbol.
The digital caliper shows 101.28 mm
